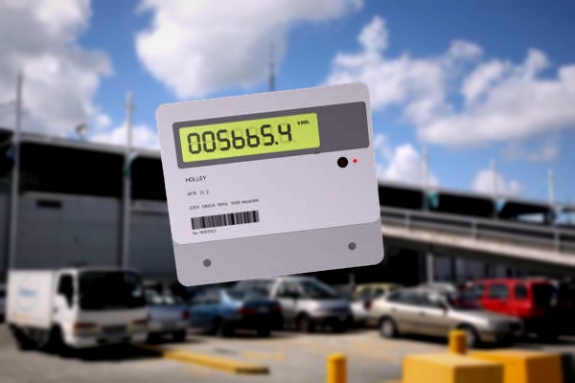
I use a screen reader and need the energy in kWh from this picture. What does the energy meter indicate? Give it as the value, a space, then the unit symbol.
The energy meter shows 5665.4 kWh
